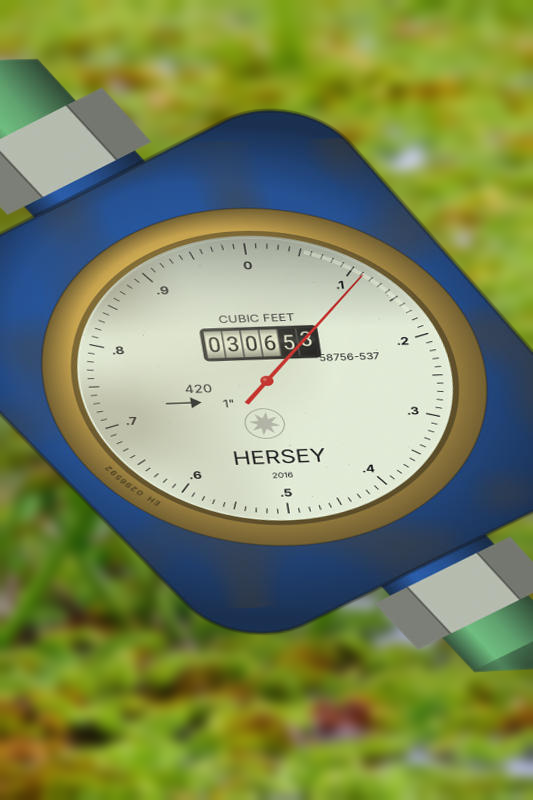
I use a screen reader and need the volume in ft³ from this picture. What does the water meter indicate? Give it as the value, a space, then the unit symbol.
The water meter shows 30653.11 ft³
